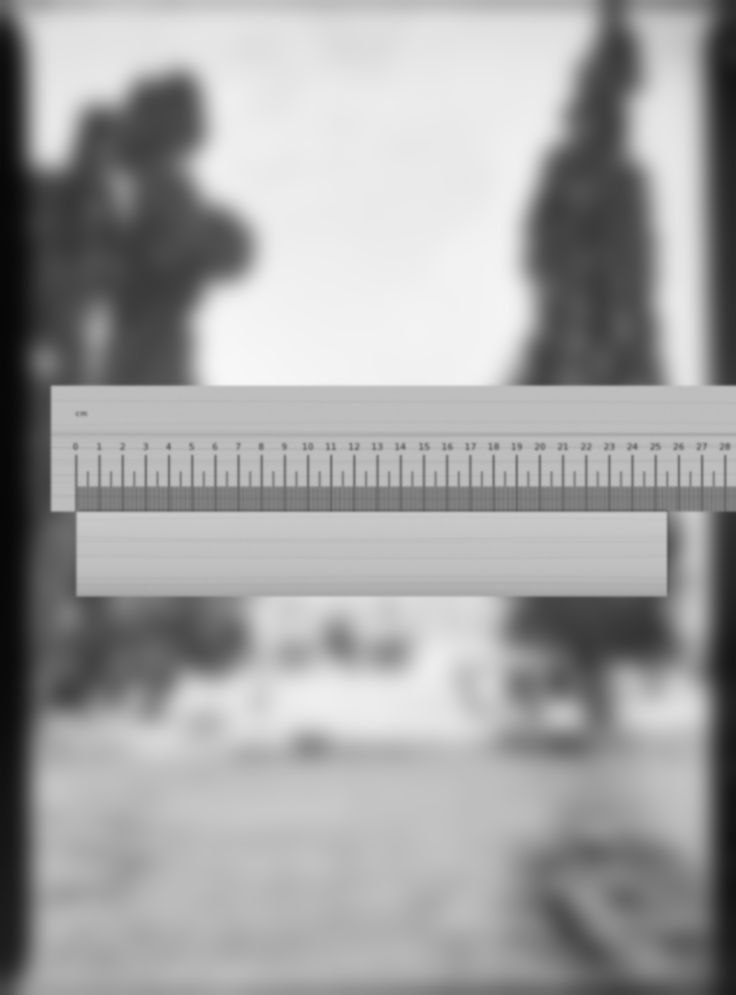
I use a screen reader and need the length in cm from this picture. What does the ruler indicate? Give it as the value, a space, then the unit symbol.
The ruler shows 25.5 cm
